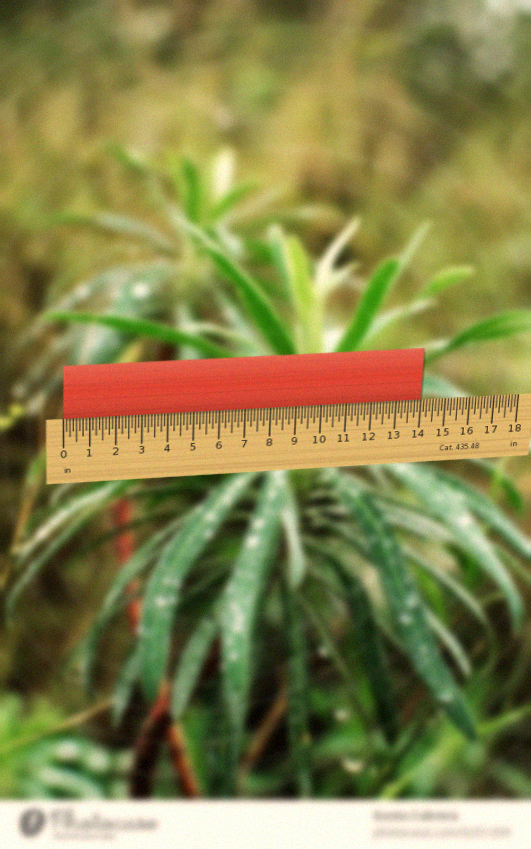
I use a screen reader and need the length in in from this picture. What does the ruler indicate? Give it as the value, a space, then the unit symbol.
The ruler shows 14 in
